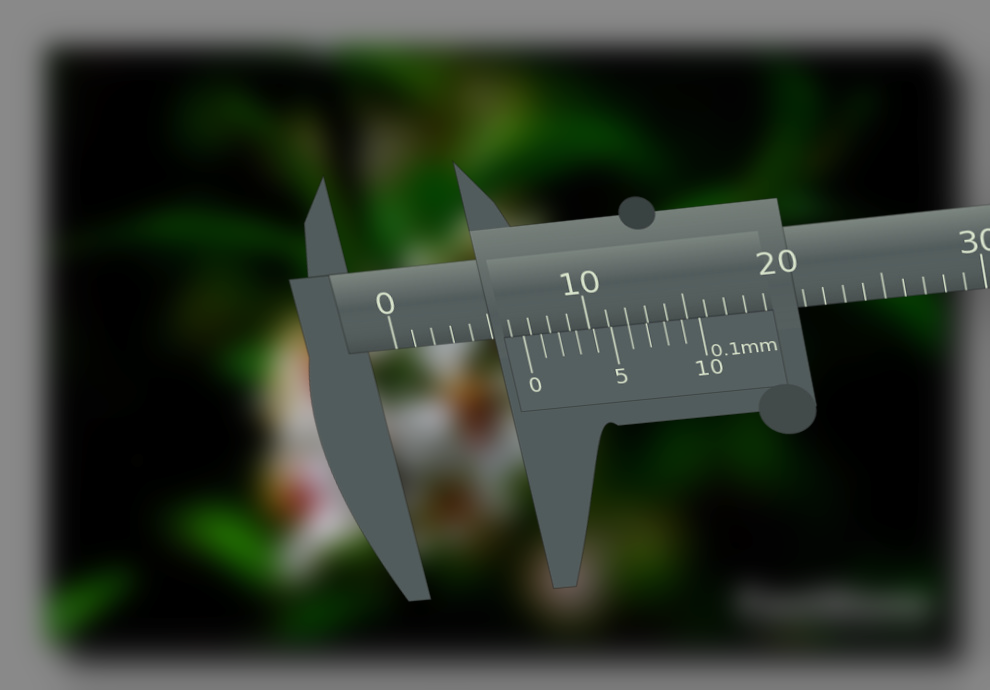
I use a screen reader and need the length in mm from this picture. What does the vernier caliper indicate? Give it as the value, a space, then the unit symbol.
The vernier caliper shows 6.6 mm
